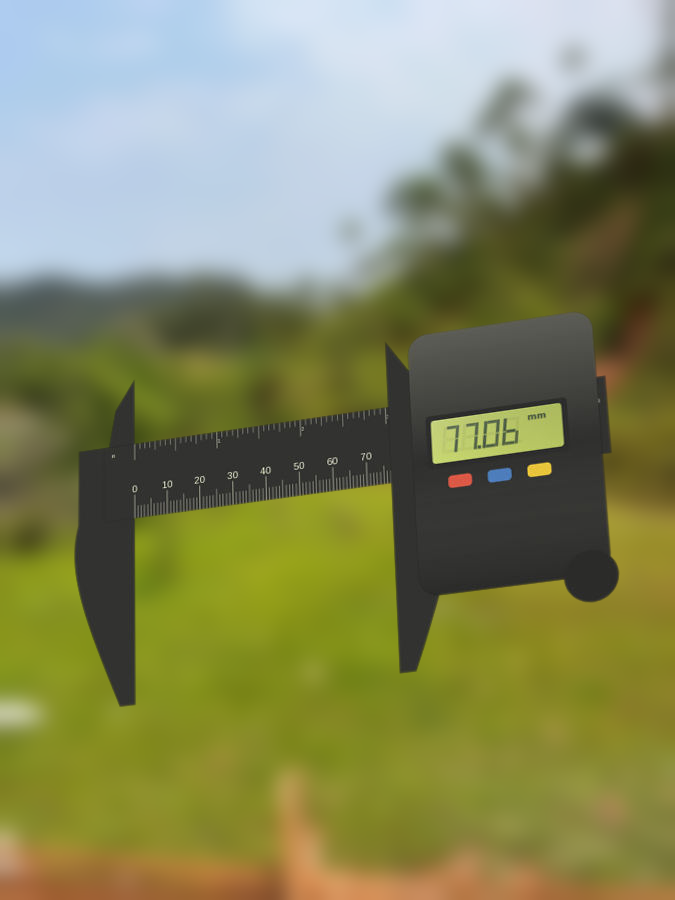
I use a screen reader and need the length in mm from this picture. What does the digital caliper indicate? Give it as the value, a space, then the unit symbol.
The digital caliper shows 77.06 mm
